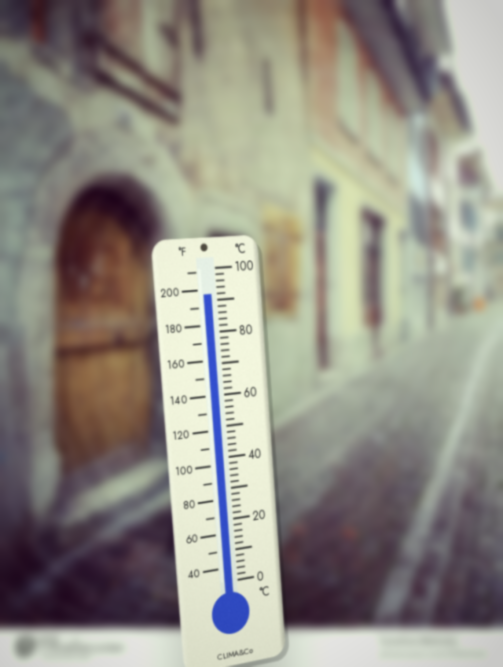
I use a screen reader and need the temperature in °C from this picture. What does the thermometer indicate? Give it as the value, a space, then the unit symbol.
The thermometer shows 92 °C
